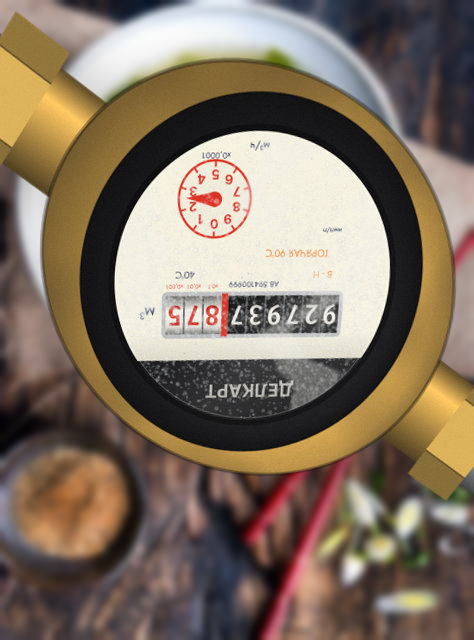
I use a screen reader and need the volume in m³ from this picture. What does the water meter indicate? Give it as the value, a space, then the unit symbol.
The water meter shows 927937.8752 m³
